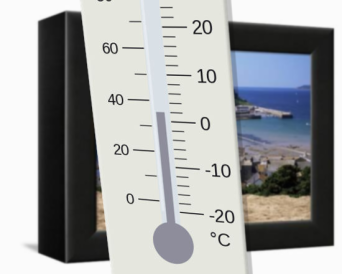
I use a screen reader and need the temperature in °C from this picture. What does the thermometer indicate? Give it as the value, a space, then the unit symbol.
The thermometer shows 2 °C
